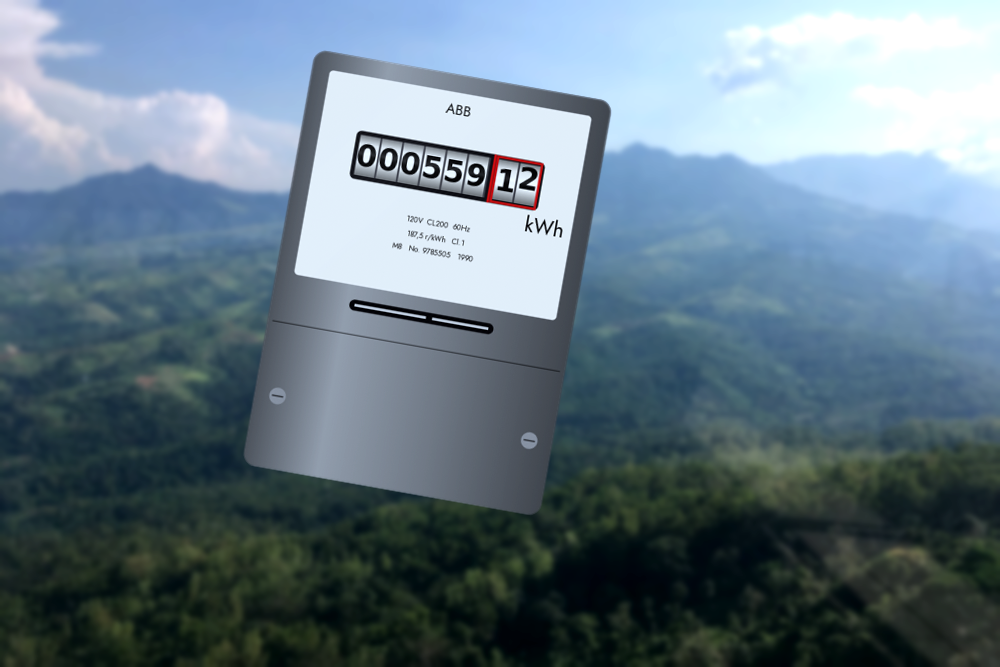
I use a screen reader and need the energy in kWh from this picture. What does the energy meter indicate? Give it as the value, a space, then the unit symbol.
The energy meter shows 559.12 kWh
